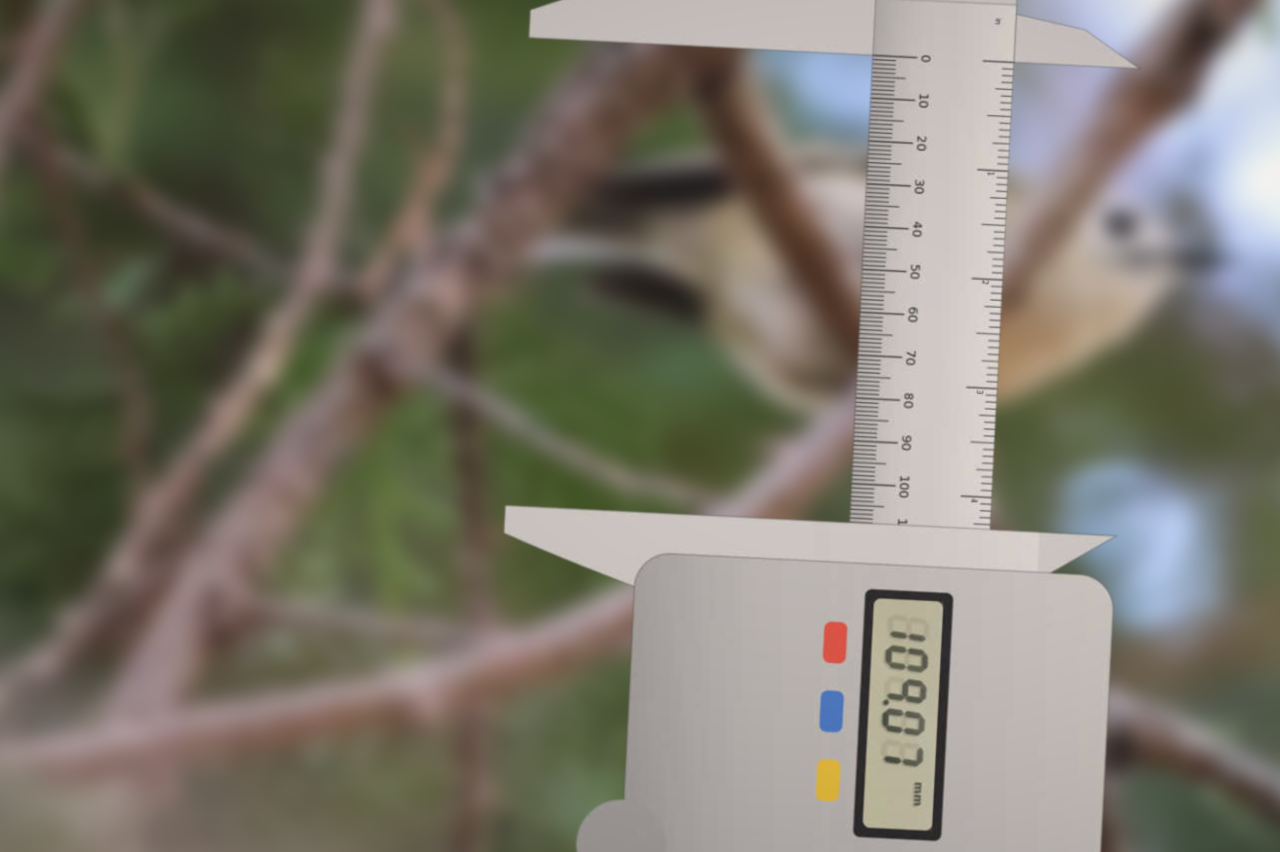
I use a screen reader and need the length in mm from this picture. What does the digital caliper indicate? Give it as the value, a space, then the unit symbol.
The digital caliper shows 109.07 mm
